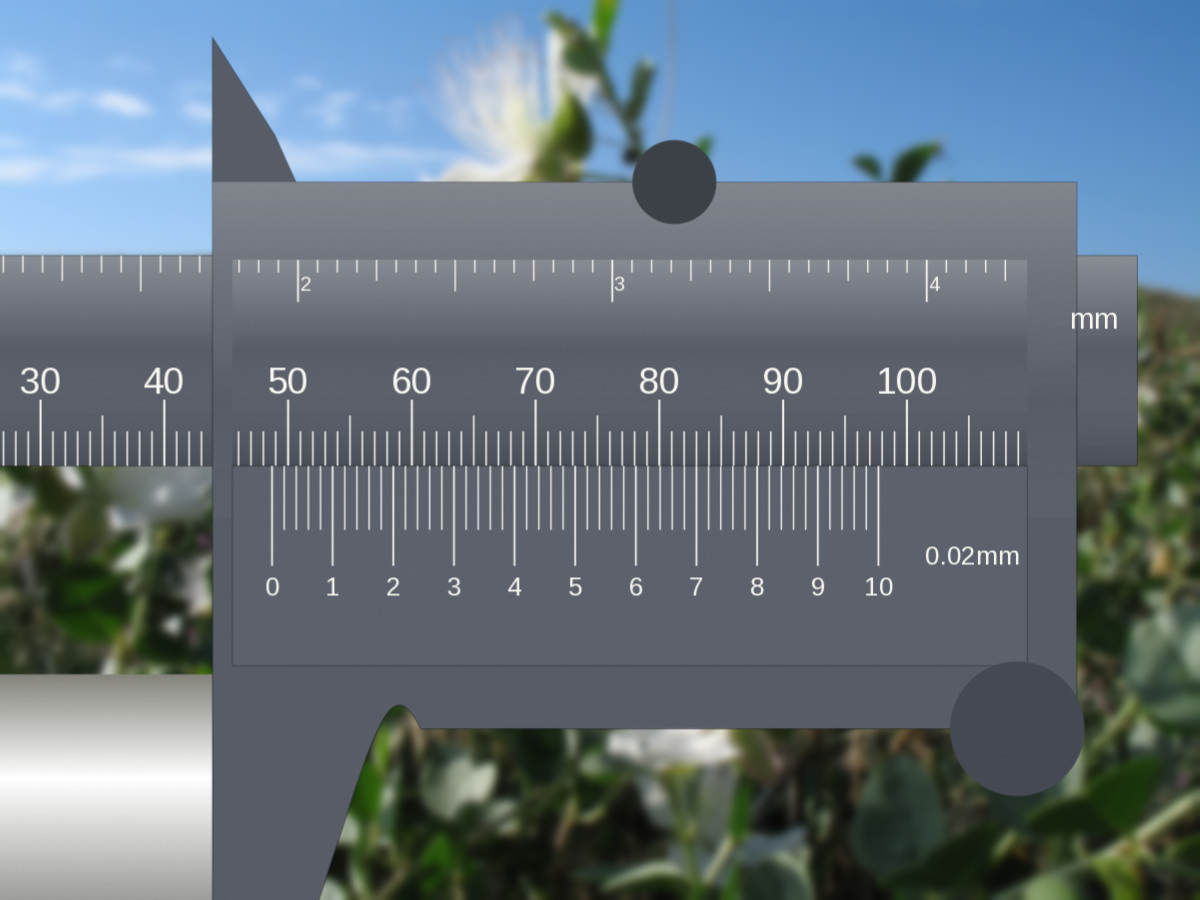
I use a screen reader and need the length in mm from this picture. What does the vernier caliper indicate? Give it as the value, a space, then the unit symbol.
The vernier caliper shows 48.7 mm
